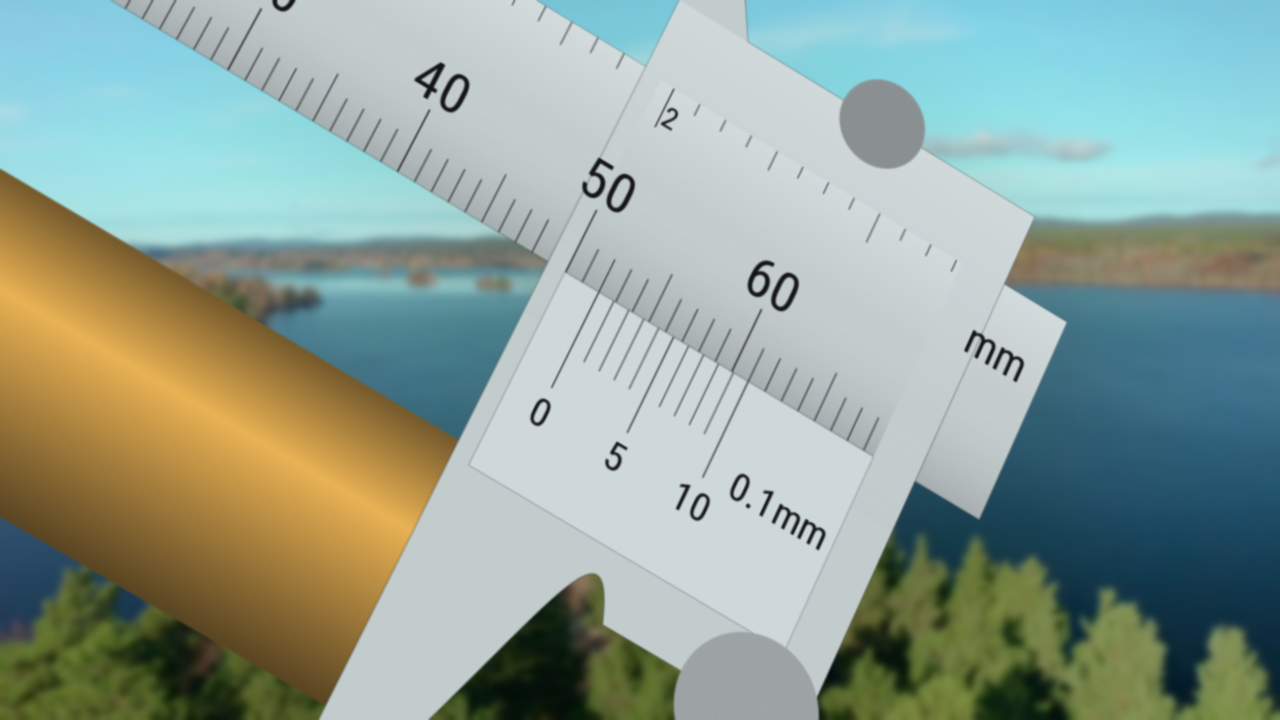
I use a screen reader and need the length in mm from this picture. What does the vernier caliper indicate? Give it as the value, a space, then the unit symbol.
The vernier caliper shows 52.0 mm
